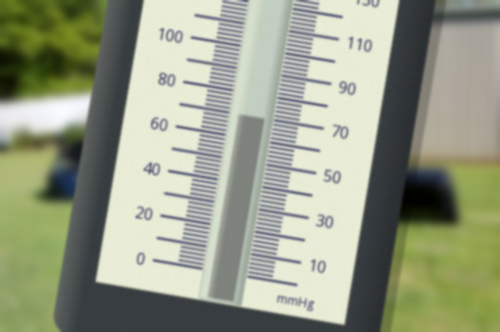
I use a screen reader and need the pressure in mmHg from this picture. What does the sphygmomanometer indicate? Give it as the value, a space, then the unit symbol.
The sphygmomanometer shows 70 mmHg
